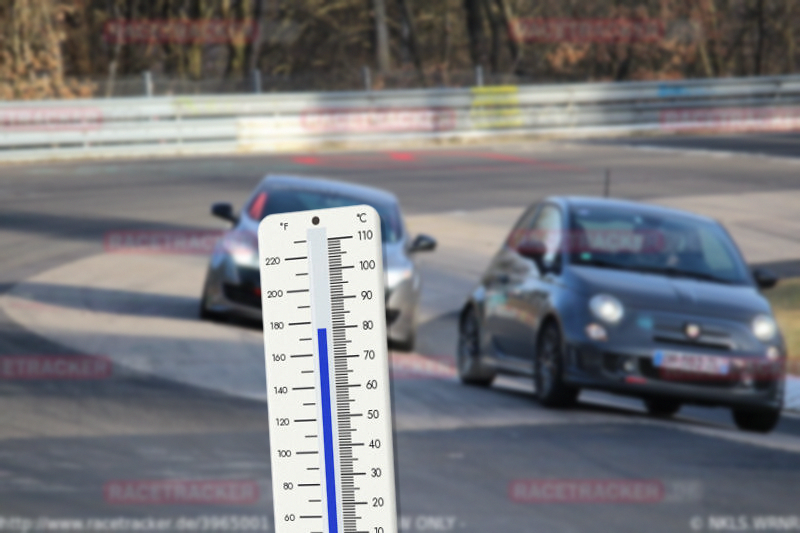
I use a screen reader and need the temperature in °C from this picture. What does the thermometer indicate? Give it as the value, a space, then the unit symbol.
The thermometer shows 80 °C
